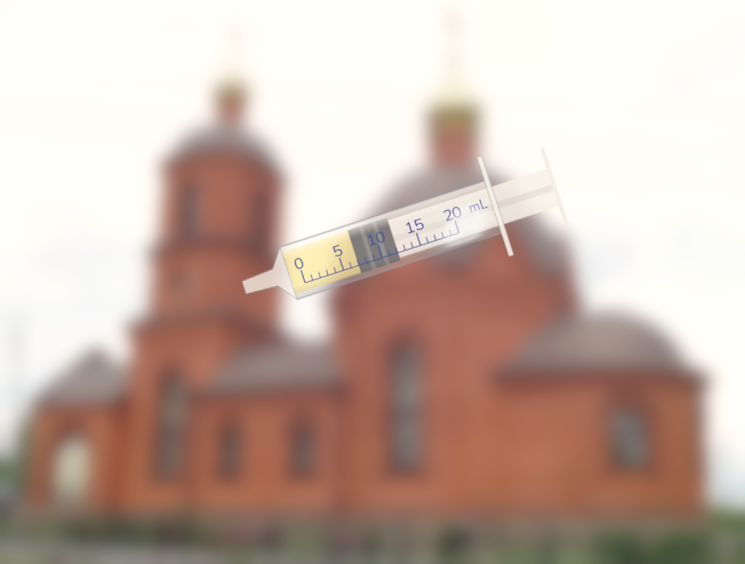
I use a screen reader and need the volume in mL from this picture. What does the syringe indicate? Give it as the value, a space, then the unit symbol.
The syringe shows 7 mL
